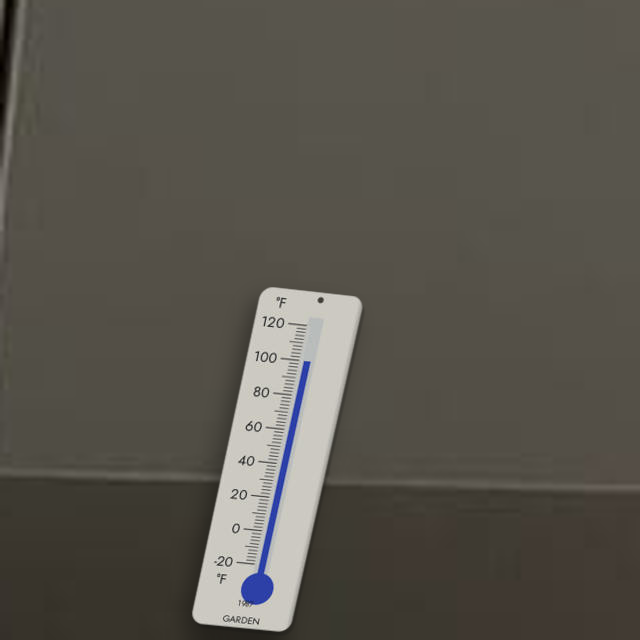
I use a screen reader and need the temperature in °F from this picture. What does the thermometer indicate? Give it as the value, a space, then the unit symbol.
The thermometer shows 100 °F
